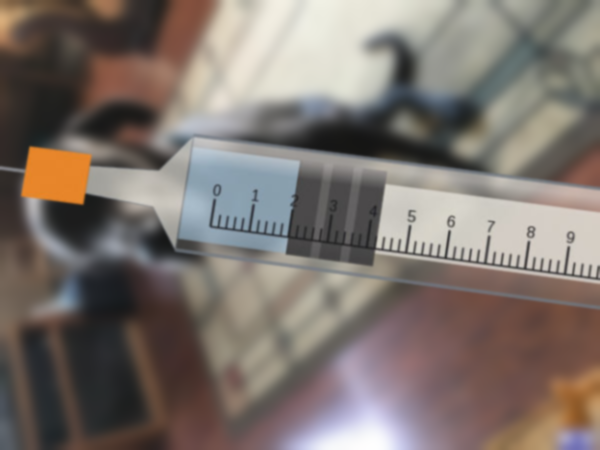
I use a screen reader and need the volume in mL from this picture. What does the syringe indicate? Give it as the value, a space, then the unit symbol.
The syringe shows 2 mL
